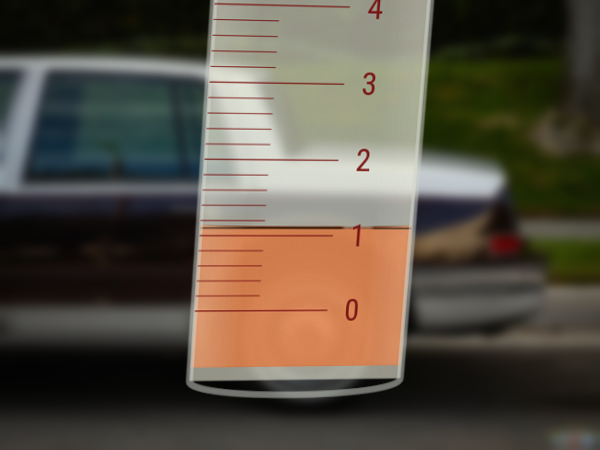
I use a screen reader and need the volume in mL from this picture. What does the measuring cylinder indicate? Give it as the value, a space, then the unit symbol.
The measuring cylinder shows 1.1 mL
